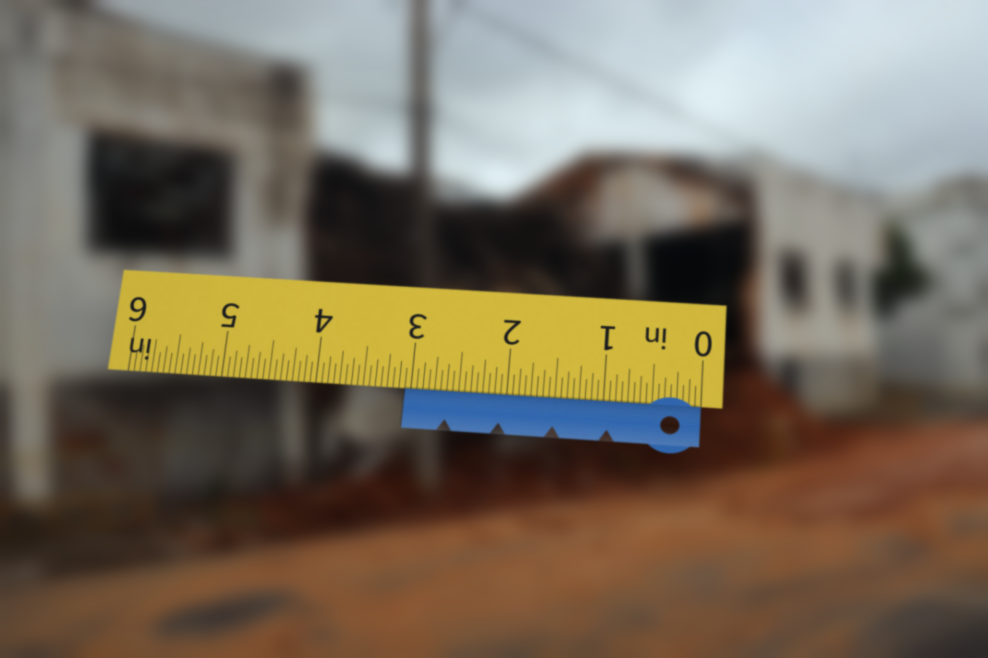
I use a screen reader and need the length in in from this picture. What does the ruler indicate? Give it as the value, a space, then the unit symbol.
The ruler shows 3.0625 in
